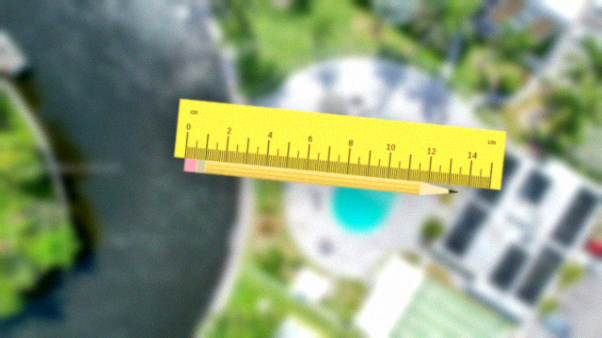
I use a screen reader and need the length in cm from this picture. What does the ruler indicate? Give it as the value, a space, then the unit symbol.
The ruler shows 13.5 cm
